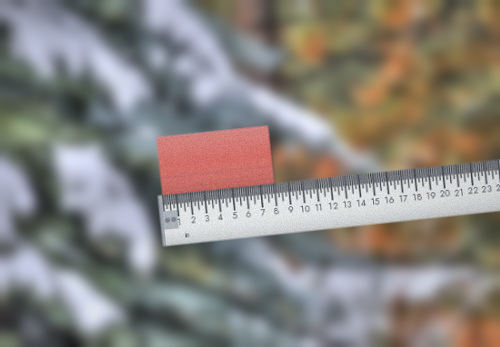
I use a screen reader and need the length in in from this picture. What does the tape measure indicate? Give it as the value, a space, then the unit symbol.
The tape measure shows 8 in
